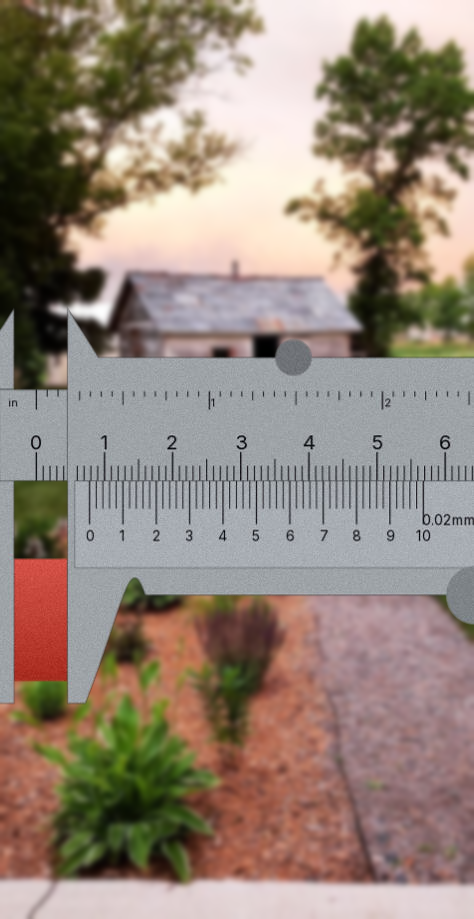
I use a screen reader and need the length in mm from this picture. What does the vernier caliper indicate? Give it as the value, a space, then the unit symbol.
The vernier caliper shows 7.8 mm
